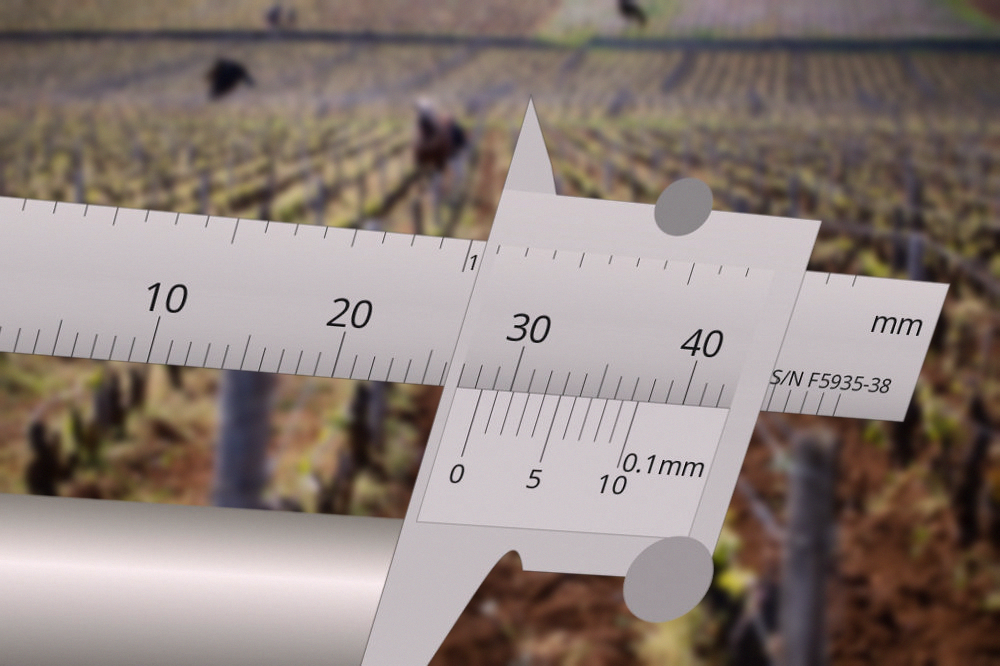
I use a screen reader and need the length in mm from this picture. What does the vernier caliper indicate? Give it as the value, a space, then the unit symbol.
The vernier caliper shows 28.4 mm
